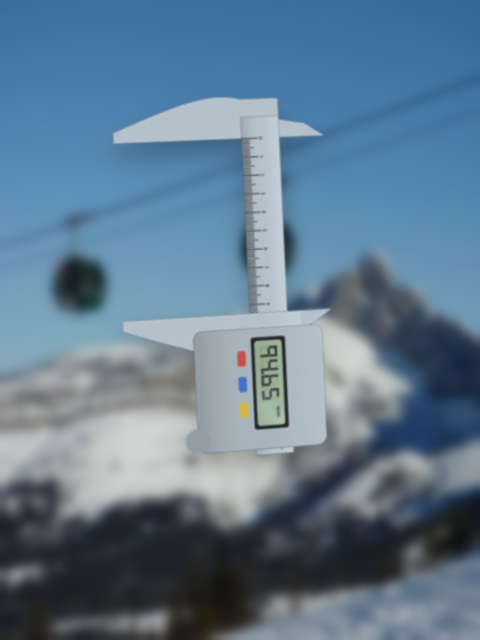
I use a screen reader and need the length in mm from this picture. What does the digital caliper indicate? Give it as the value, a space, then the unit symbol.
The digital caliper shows 94.65 mm
